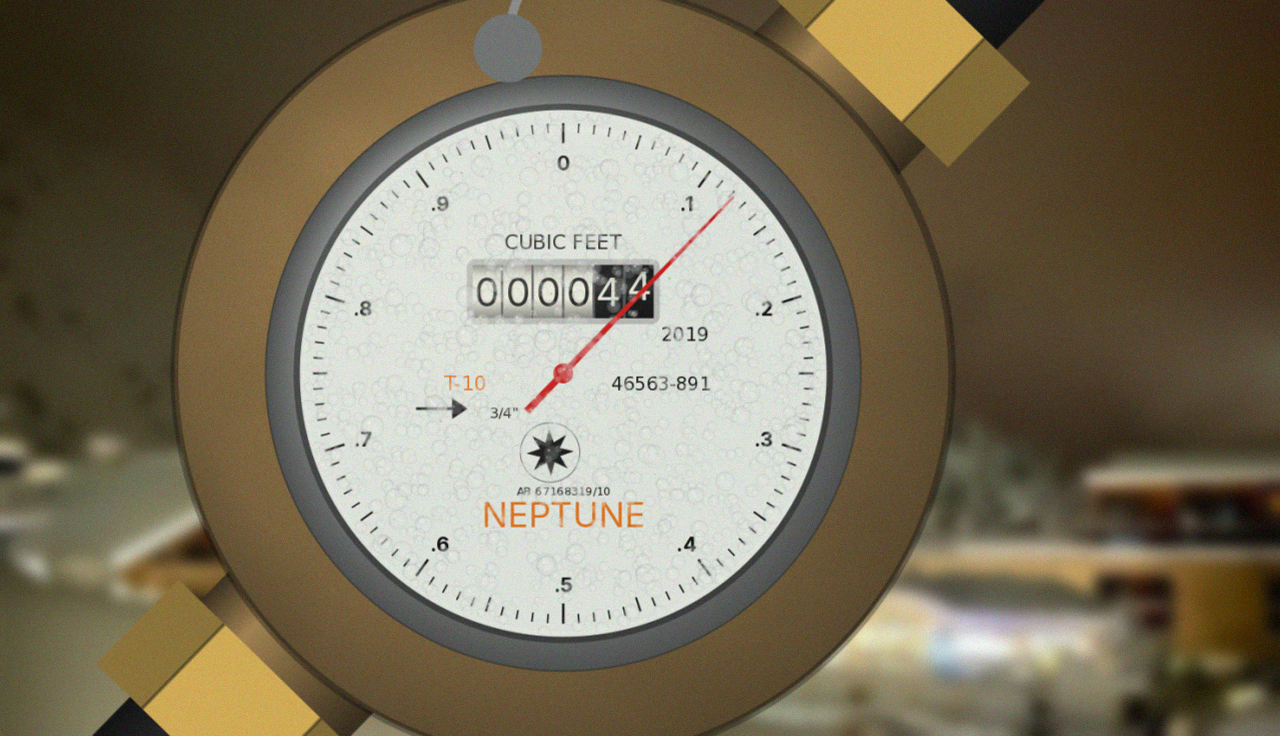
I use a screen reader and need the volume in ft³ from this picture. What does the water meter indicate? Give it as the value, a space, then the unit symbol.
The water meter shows 44.12 ft³
